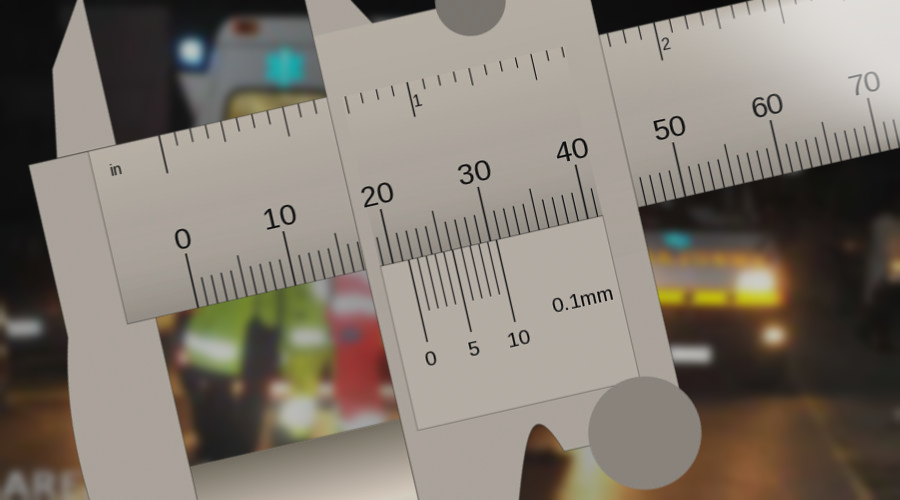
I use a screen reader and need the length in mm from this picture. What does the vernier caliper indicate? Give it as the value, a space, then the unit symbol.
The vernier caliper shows 21.6 mm
